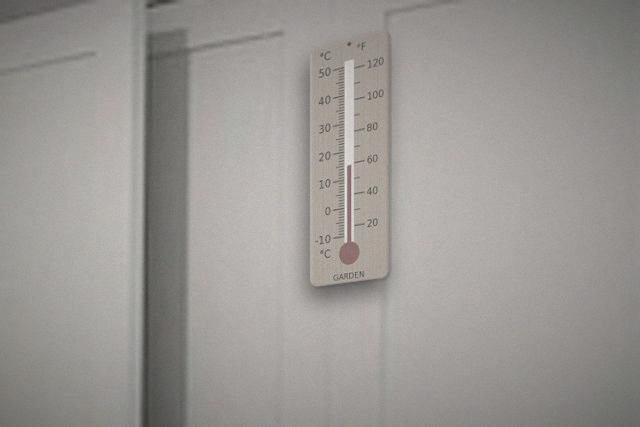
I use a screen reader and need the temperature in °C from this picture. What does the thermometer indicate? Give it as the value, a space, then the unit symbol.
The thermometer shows 15 °C
